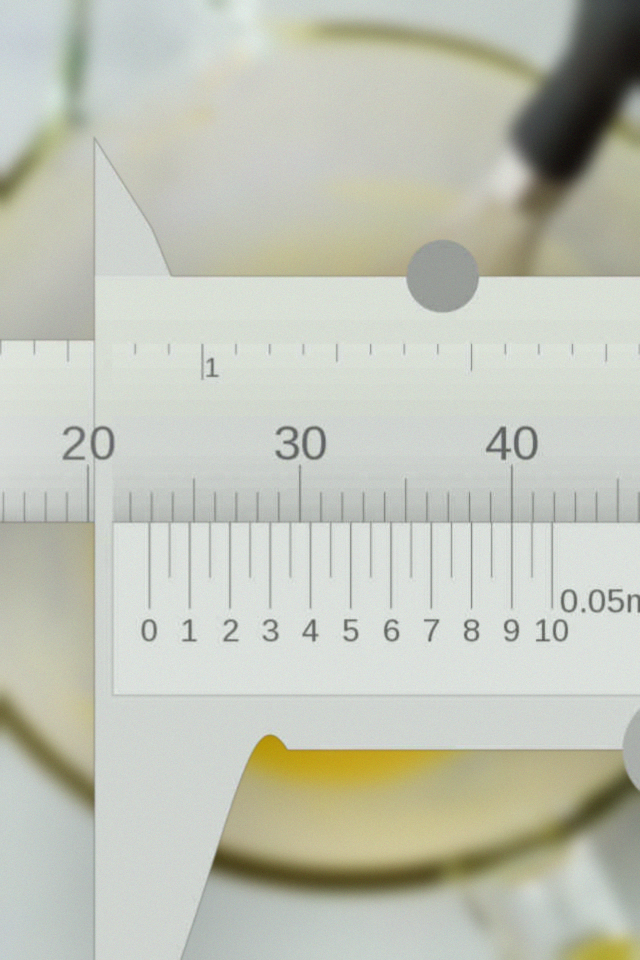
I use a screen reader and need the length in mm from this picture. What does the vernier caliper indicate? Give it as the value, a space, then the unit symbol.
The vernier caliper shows 22.9 mm
